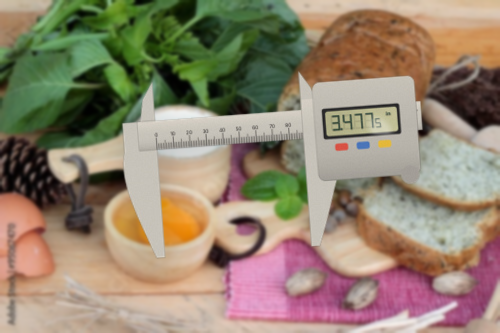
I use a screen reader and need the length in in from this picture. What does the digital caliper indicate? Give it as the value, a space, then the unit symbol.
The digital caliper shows 3.4775 in
